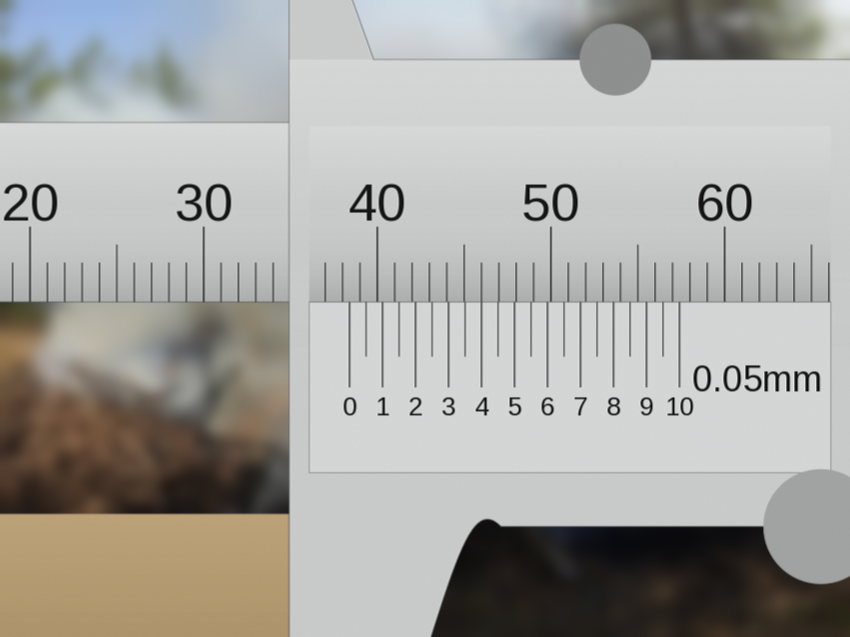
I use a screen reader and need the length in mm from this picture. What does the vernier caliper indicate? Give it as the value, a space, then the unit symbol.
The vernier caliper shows 38.4 mm
